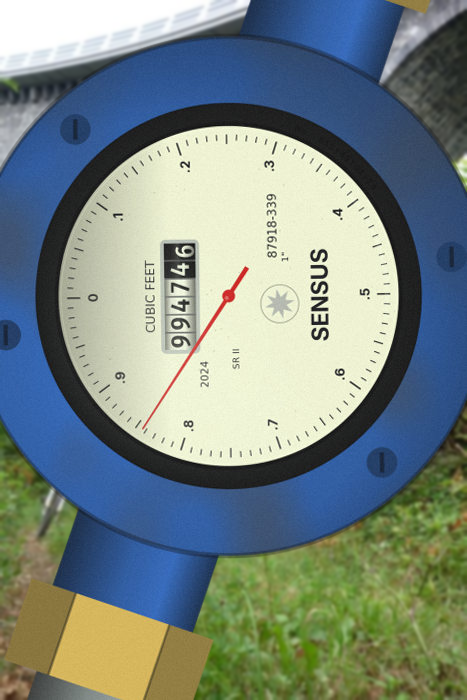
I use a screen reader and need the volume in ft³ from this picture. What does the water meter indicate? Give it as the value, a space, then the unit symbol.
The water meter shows 994745.84 ft³
